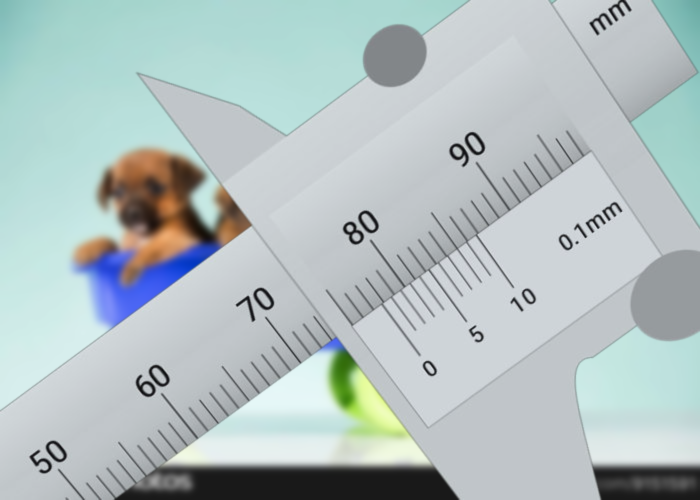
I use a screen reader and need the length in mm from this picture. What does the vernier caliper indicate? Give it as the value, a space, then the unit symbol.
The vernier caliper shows 77.8 mm
